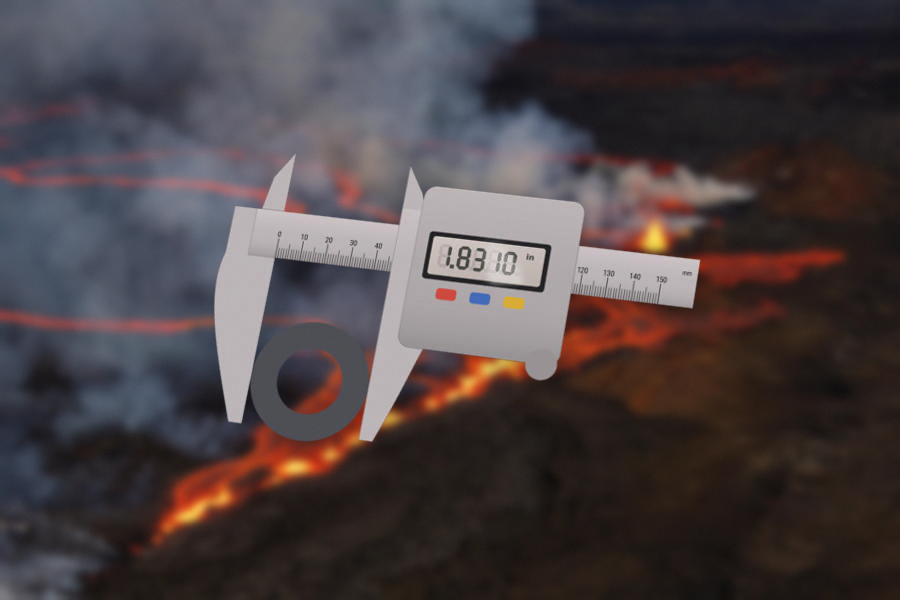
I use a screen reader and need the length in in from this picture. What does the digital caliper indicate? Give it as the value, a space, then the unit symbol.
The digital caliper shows 1.8310 in
